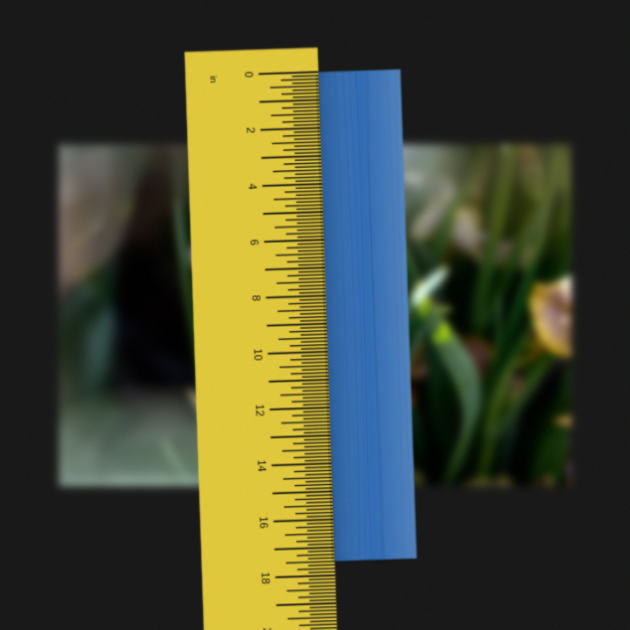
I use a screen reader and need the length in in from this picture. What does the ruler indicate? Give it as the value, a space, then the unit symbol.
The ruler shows 17.5 in
